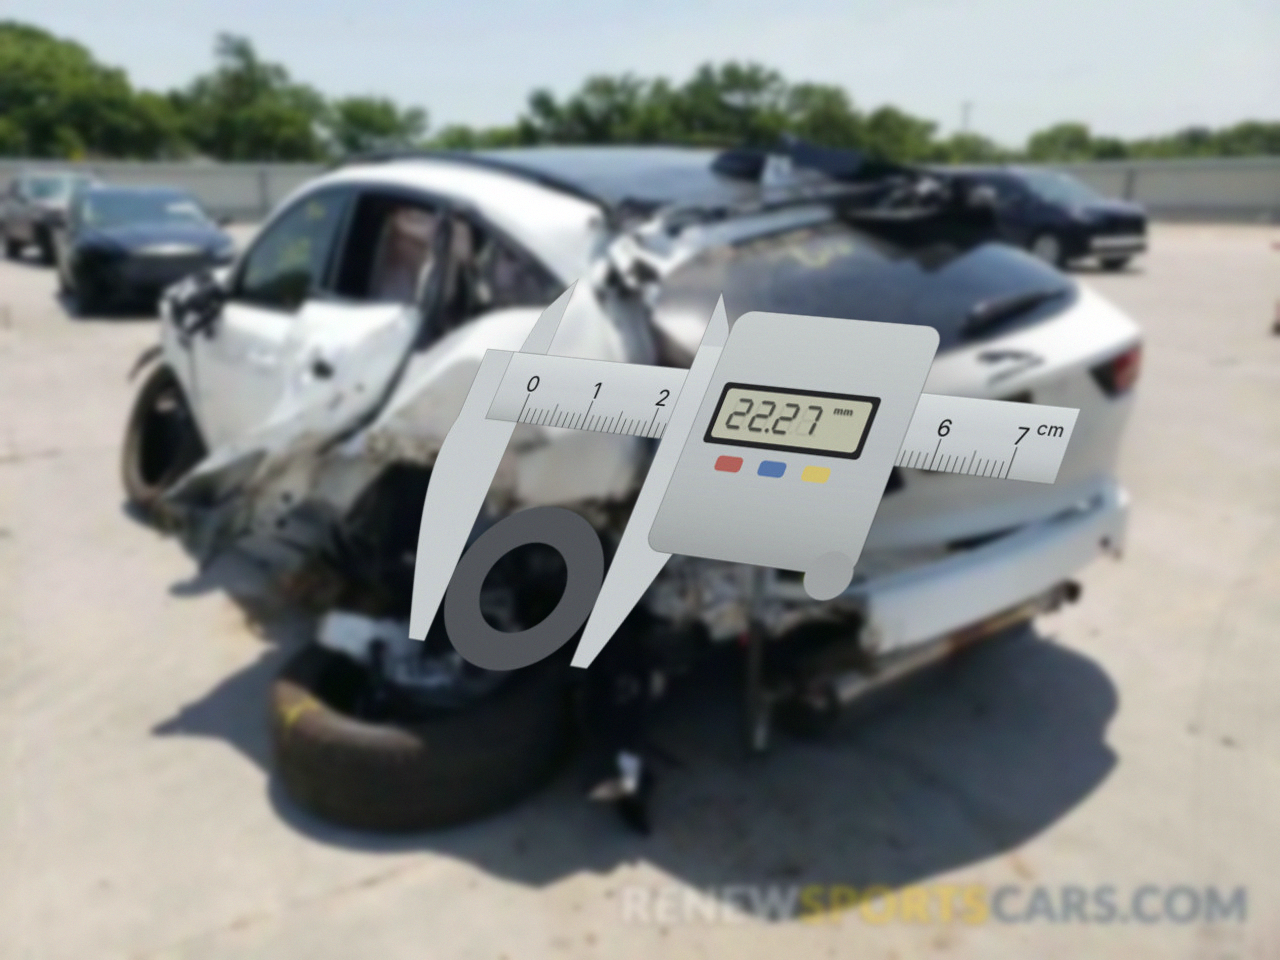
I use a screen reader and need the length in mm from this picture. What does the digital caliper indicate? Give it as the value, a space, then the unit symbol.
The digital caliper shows 22.27 mm
